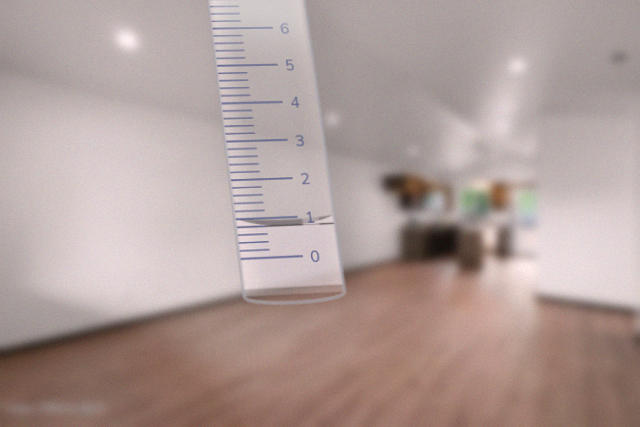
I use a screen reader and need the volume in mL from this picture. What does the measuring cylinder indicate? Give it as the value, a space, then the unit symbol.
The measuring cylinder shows 0.8 mL
